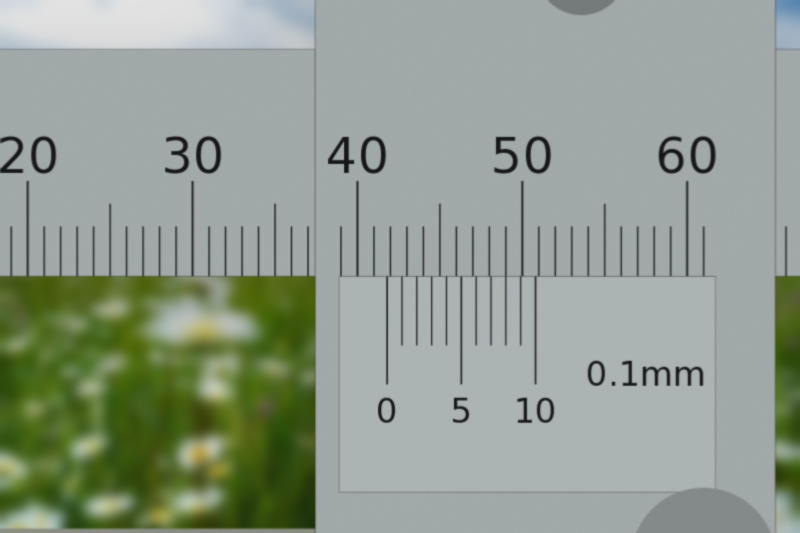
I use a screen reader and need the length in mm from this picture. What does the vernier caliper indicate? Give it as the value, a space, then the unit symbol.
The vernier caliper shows 41.8 mm
